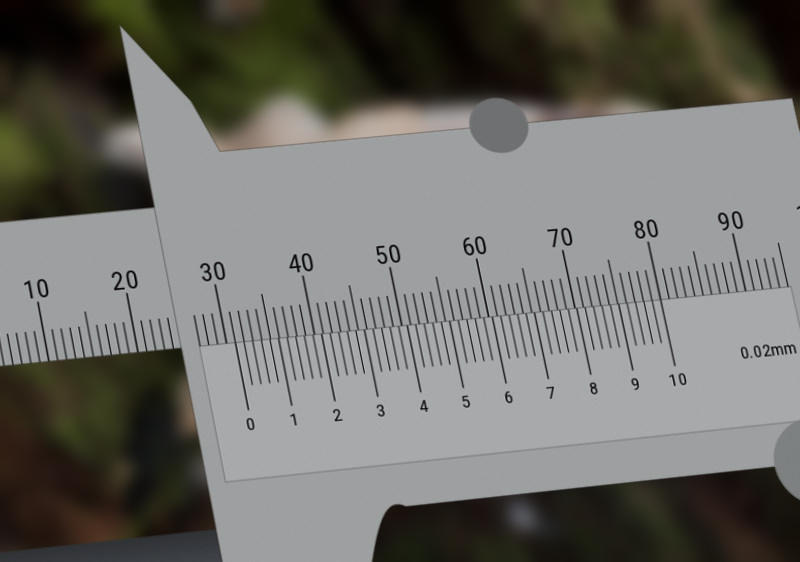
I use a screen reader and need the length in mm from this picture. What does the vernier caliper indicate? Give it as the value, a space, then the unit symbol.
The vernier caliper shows 31.0 mm
